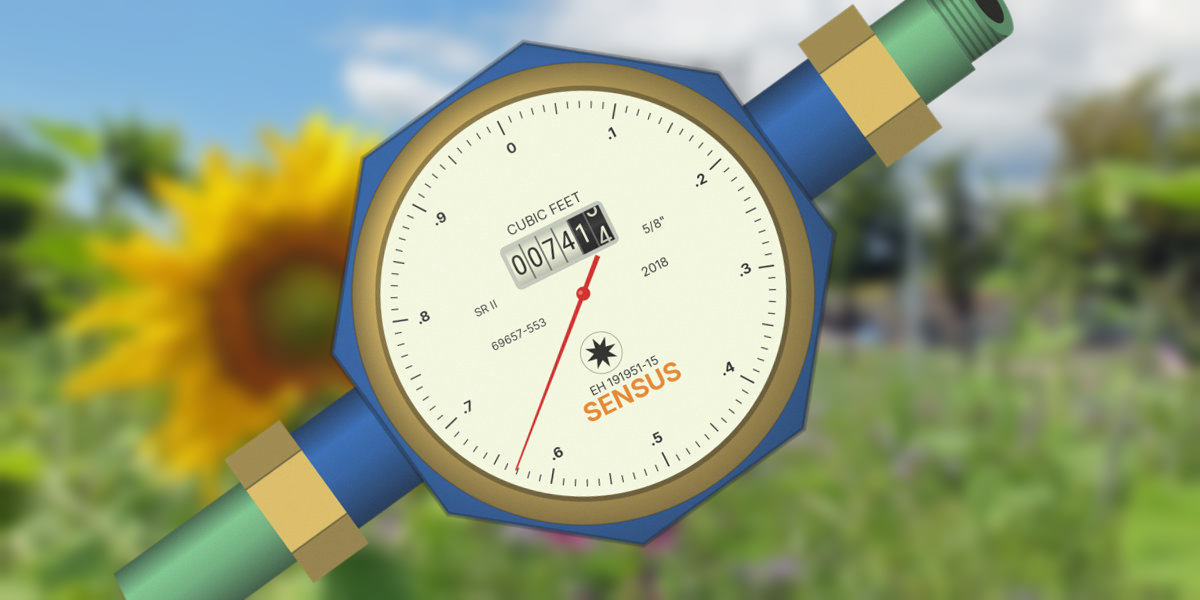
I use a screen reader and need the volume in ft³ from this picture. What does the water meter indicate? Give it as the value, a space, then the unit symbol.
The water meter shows 7413.63 ft³
